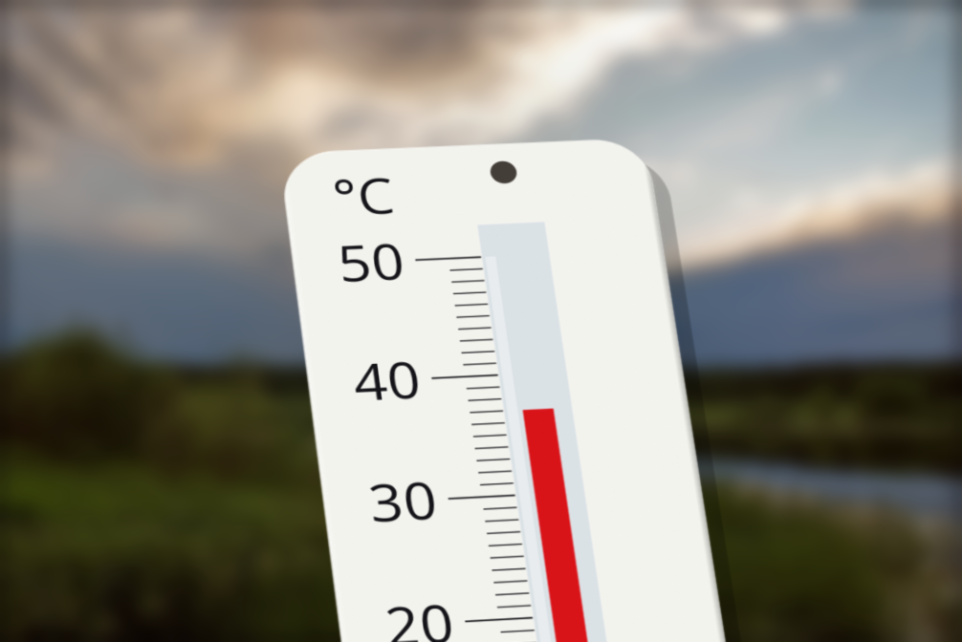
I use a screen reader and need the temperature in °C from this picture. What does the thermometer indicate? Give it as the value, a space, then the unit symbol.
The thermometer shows 37 °C
